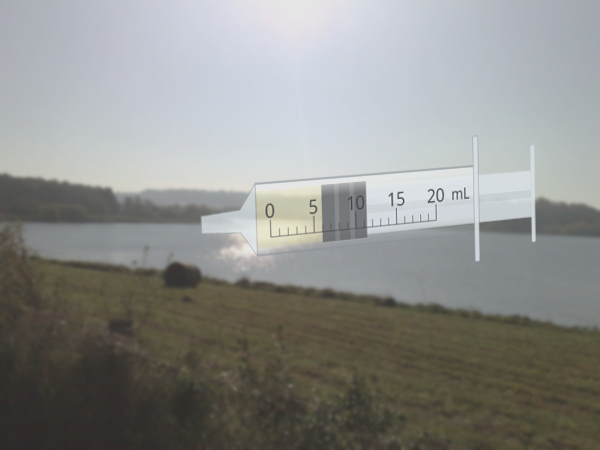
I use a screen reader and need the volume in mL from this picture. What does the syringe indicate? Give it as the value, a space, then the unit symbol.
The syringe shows 6 mL
